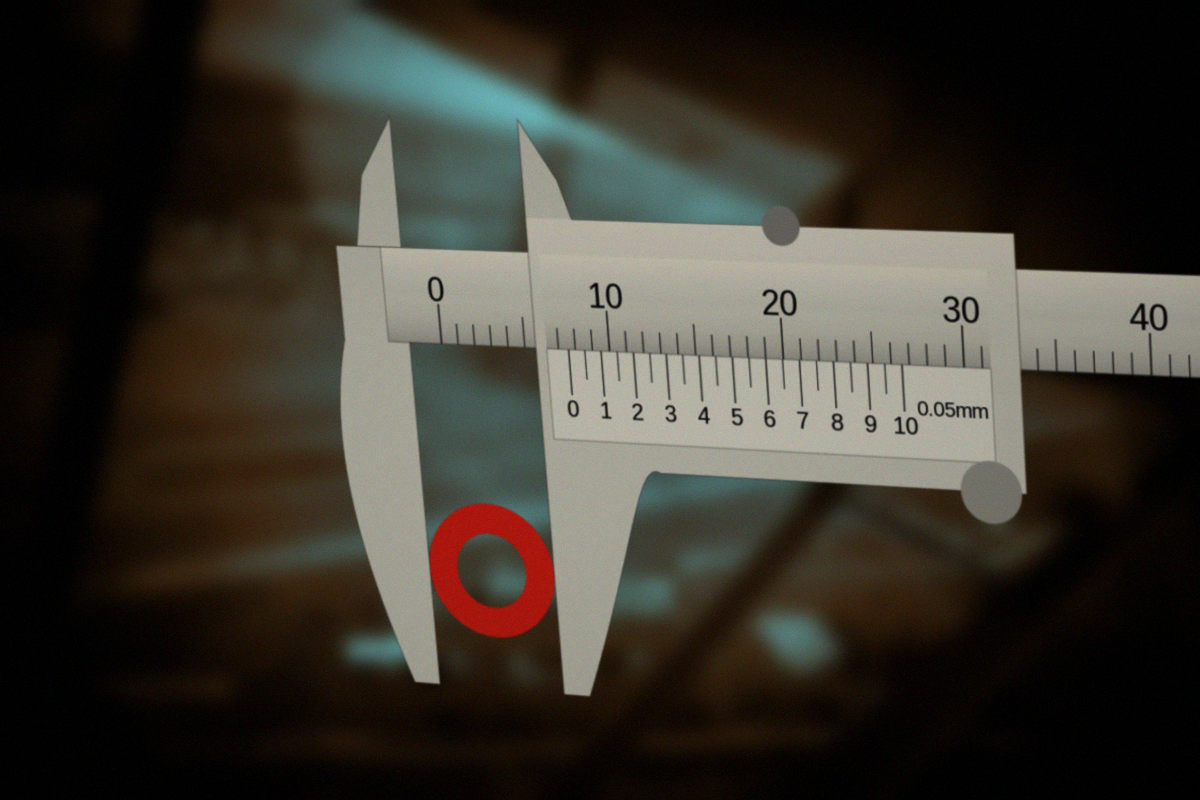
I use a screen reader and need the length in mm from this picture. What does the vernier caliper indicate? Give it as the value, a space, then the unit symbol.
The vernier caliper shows 7.6 mm
